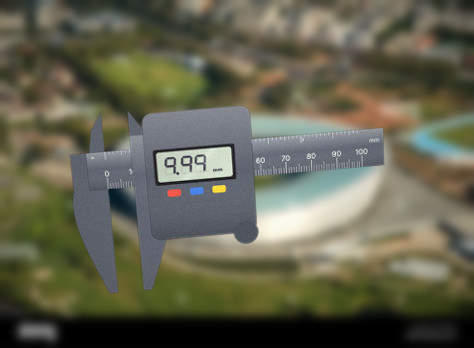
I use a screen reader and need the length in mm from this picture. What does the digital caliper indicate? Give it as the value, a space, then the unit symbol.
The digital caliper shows 9.99 mm
